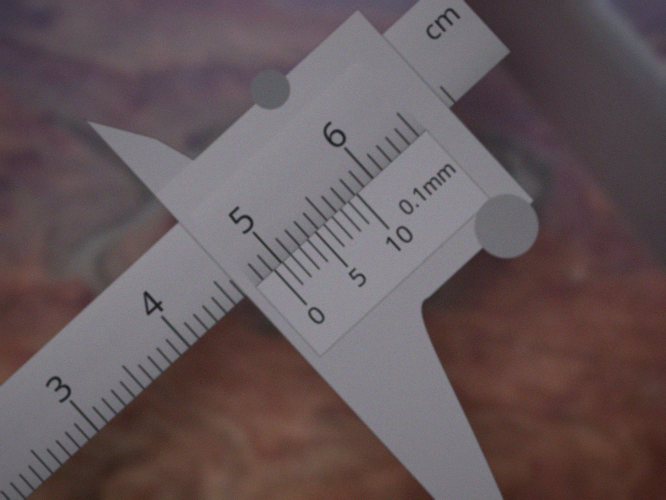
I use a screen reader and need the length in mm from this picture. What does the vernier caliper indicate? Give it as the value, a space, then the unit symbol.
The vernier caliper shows 49.2 mm
